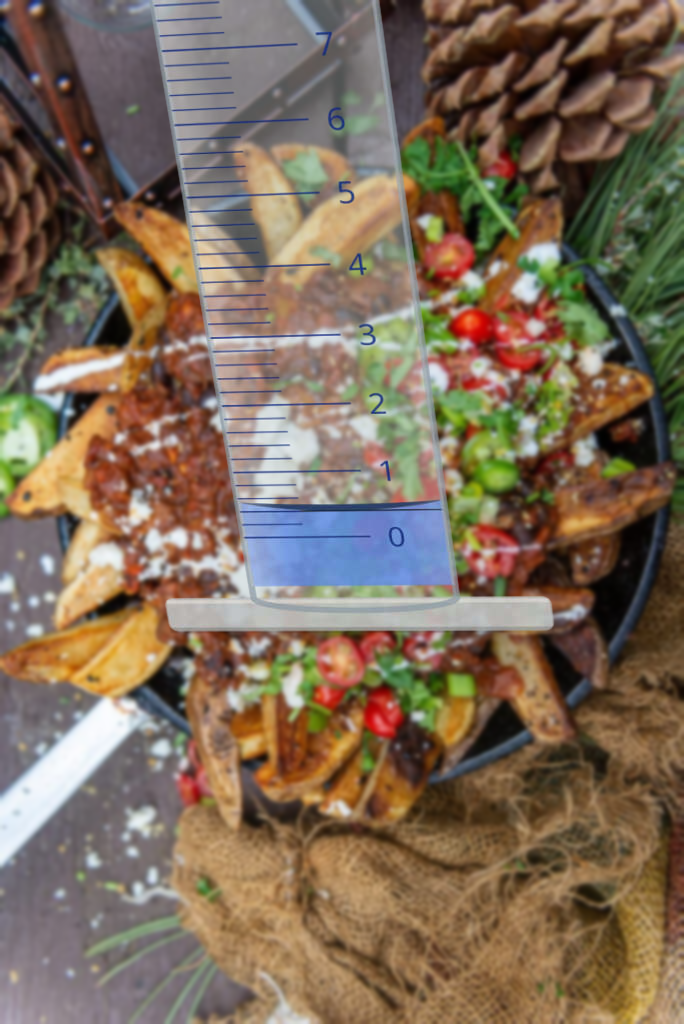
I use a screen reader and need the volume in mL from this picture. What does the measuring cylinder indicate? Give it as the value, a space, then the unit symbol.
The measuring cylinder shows 0.4 mL
